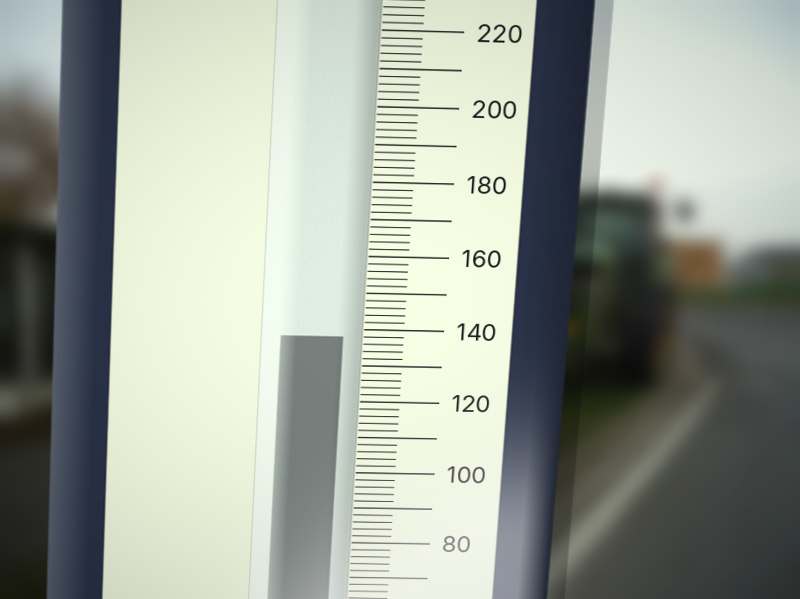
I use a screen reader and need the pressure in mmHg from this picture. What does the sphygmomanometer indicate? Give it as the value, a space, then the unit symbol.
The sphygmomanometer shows 138 mmHg
